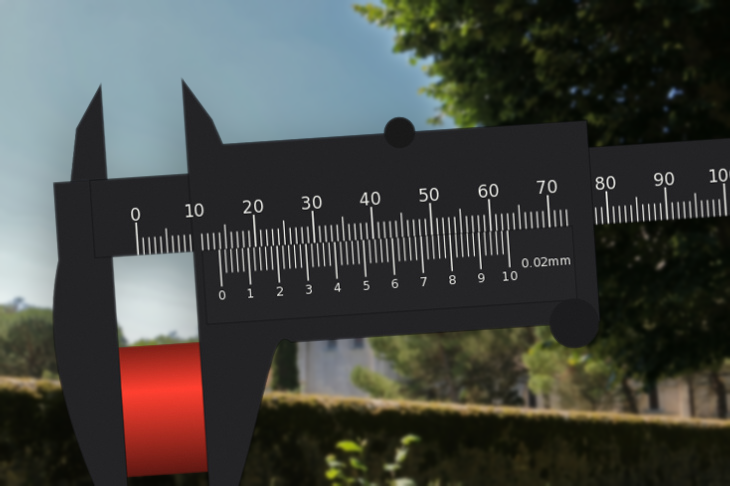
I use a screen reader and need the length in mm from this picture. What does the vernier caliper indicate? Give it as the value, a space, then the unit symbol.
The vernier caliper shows 13.8 mm
